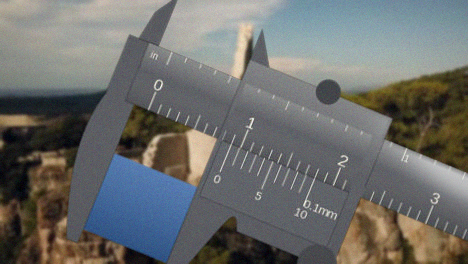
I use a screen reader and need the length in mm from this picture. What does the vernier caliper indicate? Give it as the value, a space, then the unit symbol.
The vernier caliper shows 9.0 mm
